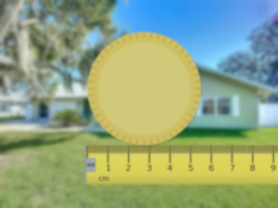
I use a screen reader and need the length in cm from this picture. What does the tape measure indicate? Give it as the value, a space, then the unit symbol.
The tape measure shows 5.5 cm
